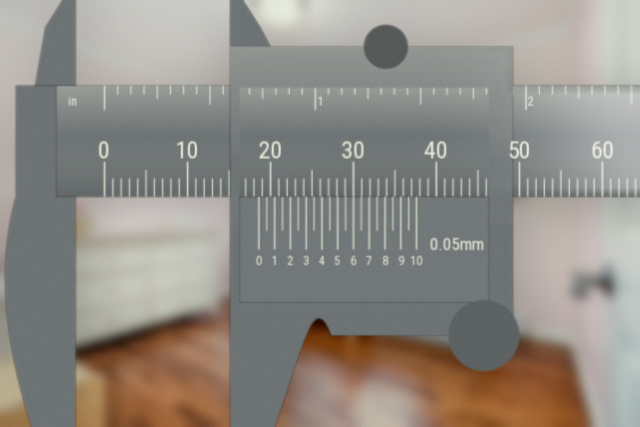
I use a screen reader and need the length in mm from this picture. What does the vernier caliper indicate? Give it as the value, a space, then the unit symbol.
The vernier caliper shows 18.6 mm
